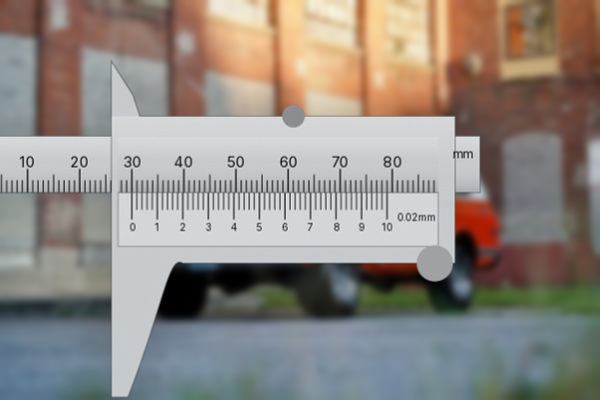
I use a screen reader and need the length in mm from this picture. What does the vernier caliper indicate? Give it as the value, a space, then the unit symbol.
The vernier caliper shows 30.0 mm
